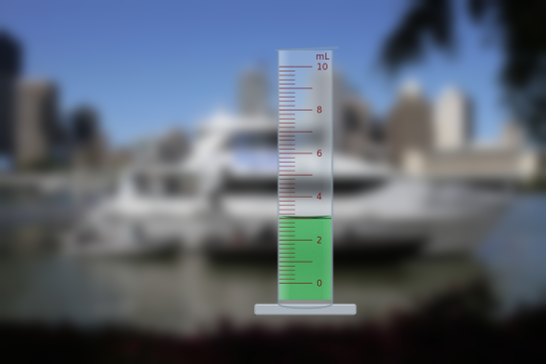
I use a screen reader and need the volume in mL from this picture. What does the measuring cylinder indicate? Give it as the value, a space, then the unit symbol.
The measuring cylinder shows 3 mL
